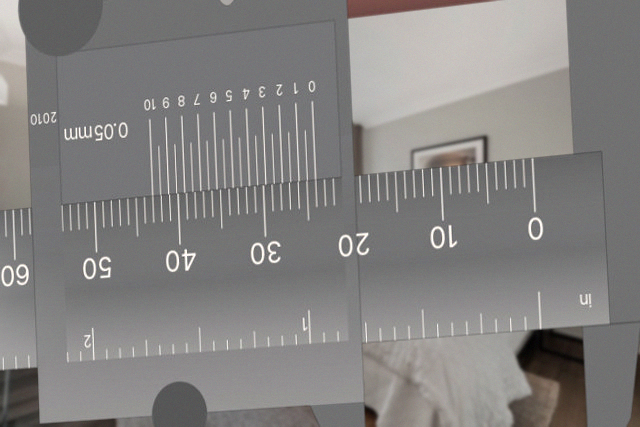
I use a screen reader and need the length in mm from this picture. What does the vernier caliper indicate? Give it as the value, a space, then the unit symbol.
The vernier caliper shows 24.0 mm
